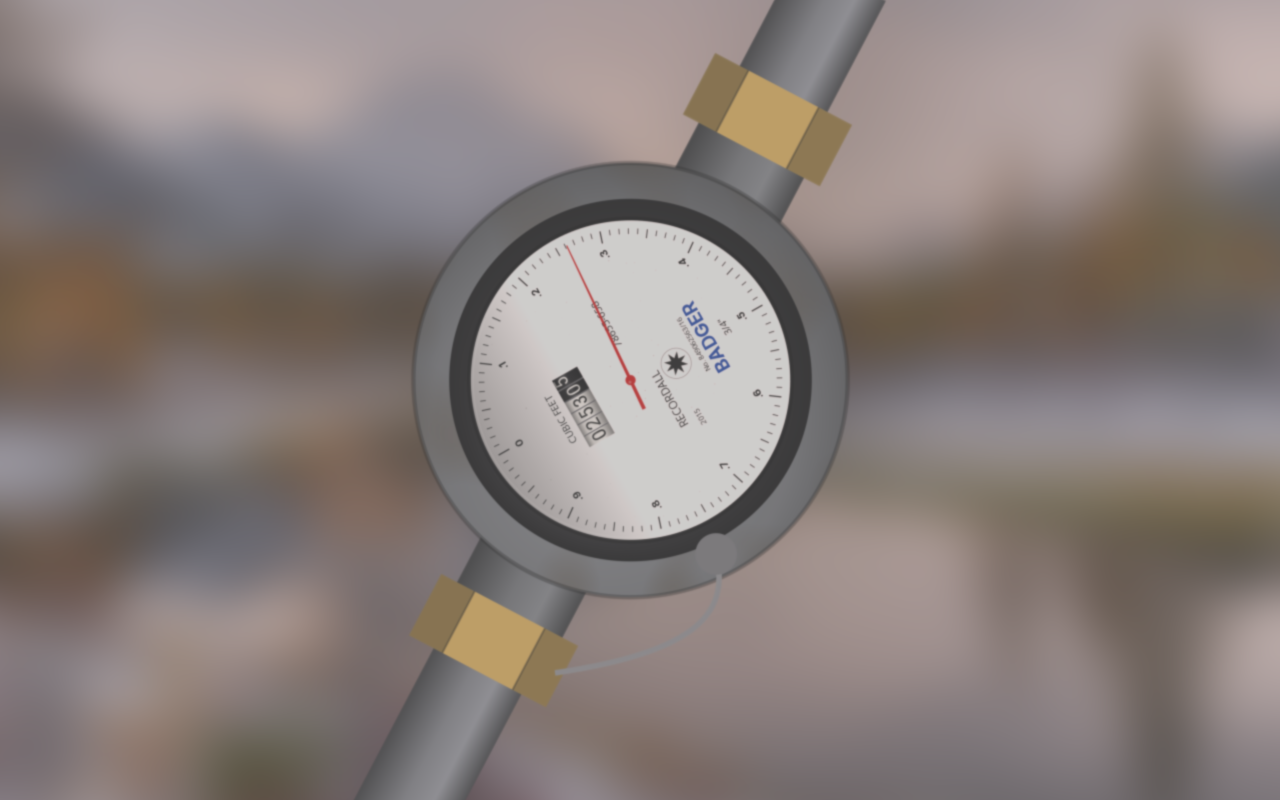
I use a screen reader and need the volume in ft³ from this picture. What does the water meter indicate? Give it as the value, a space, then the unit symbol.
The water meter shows 25305.26 ft³
